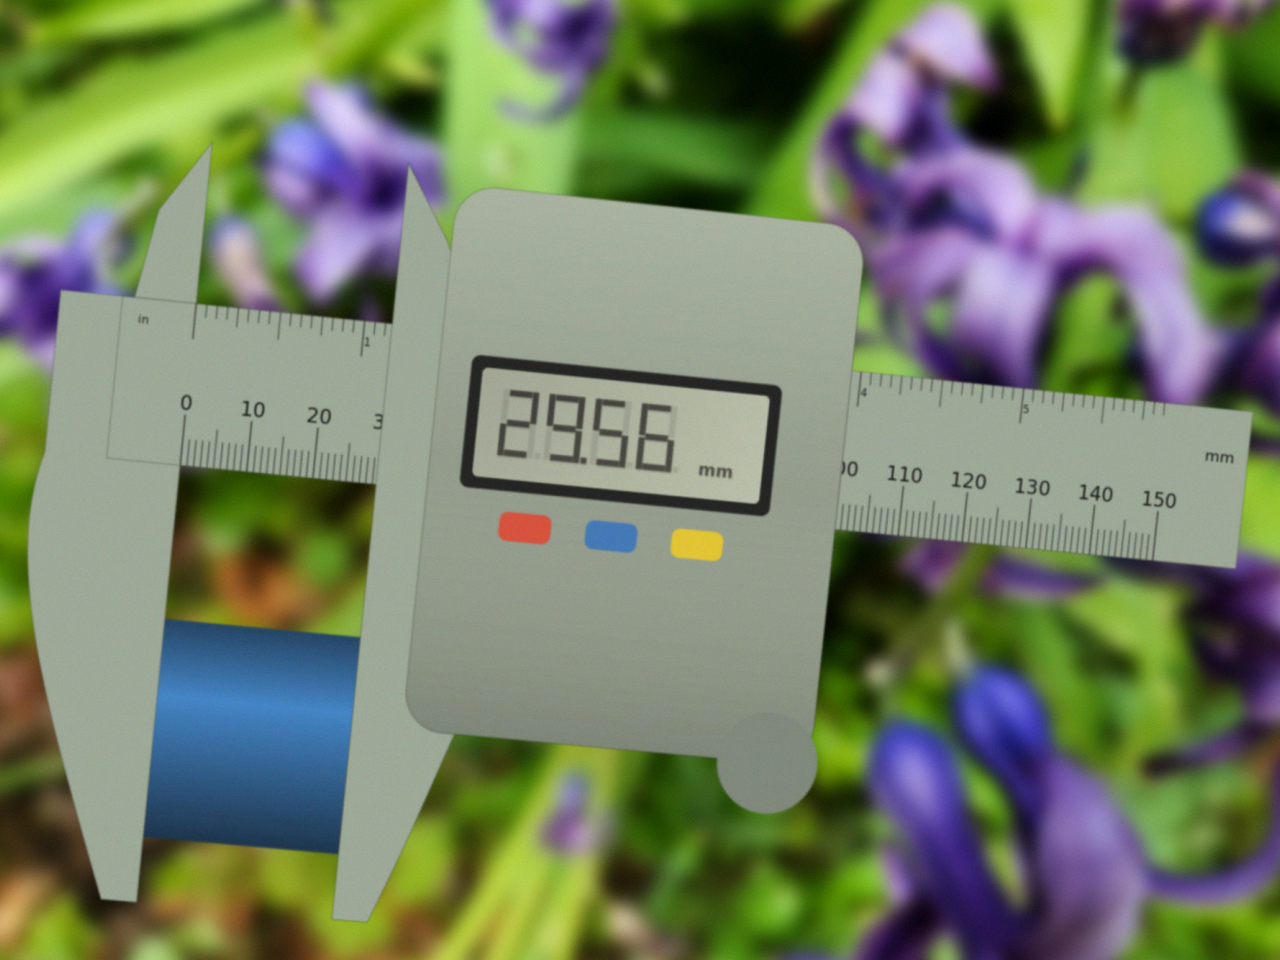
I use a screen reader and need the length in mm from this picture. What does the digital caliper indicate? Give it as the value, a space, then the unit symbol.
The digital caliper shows 29.56 mm
